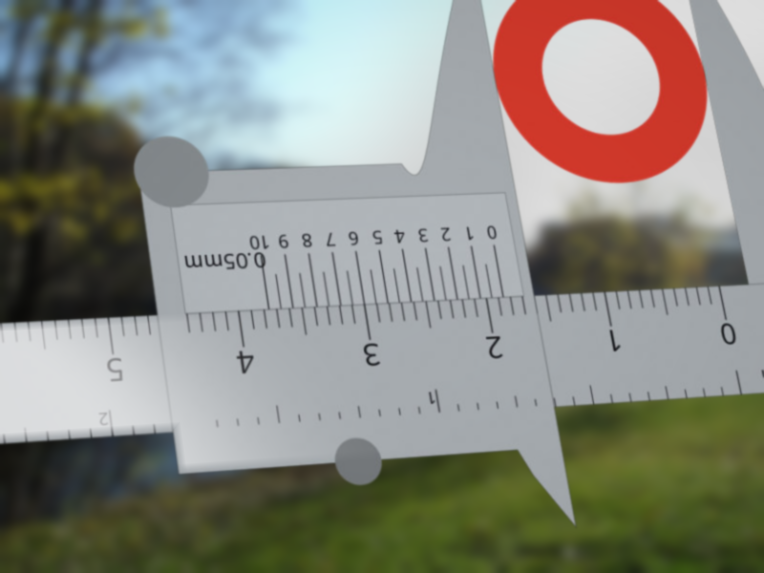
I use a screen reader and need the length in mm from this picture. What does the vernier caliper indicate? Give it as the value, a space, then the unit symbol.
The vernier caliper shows 18.6 mm
